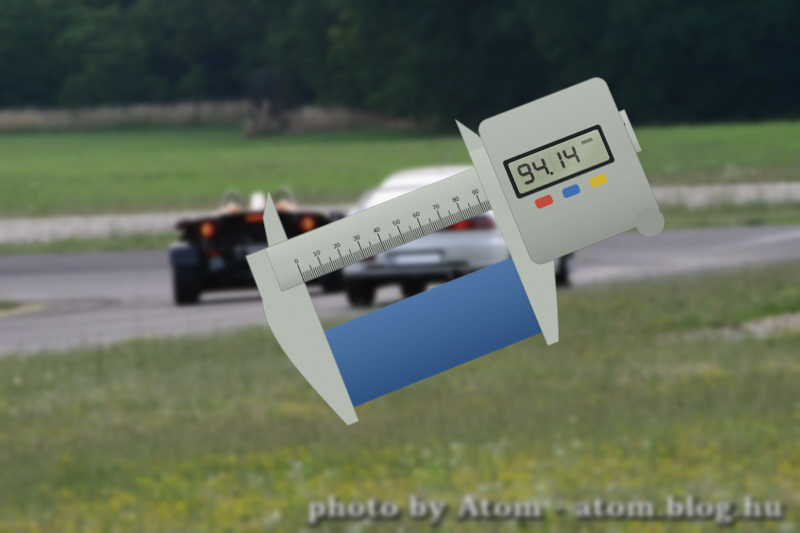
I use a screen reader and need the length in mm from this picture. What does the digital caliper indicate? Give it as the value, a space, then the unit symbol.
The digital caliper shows 94.14 mm
